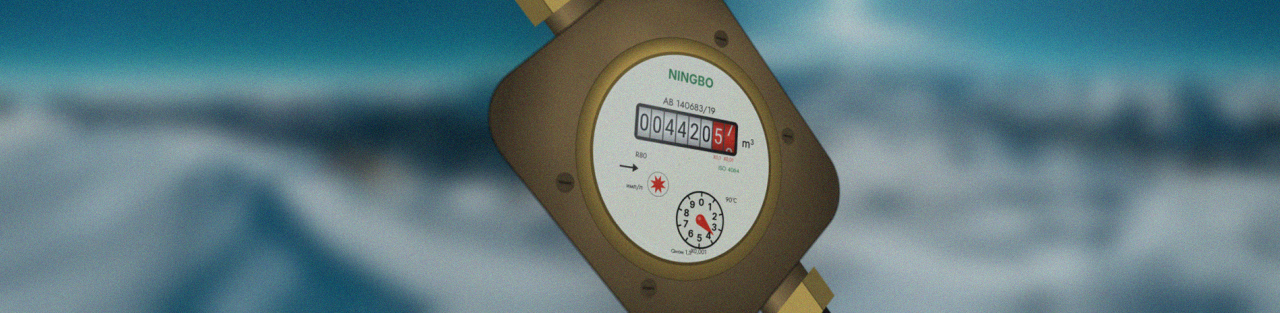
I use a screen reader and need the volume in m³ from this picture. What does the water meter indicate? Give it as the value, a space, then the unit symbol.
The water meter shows 4420.573 m³
